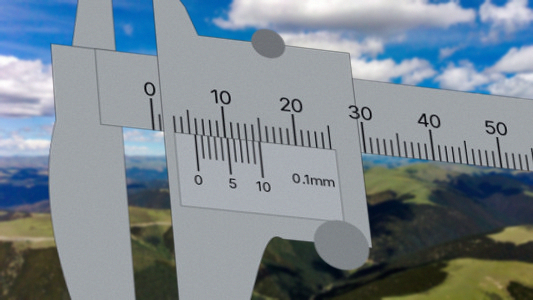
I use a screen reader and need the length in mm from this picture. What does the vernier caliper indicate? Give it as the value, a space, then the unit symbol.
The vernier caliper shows 5.8 mm
